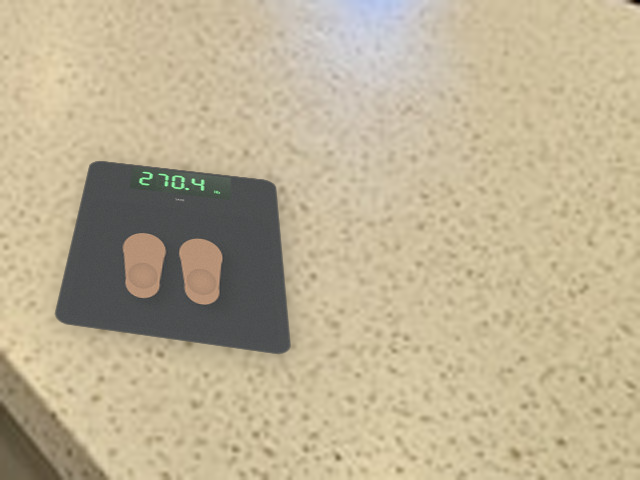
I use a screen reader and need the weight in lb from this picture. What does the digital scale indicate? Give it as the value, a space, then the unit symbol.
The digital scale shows 270.4 lb
